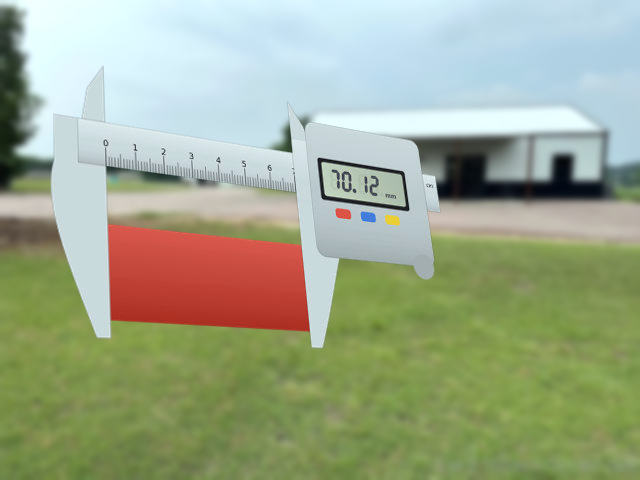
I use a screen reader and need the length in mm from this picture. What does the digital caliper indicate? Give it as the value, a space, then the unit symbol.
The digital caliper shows 70.12 mm
